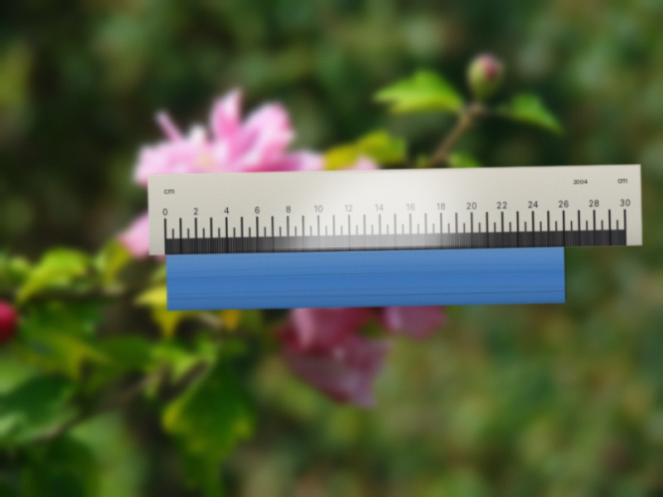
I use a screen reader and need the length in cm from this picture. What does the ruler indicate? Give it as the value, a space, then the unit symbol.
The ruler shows 26 cm
